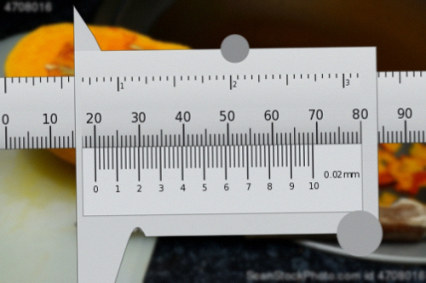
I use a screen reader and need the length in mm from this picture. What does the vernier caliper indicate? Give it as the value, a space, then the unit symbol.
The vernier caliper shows 20.0 mm
